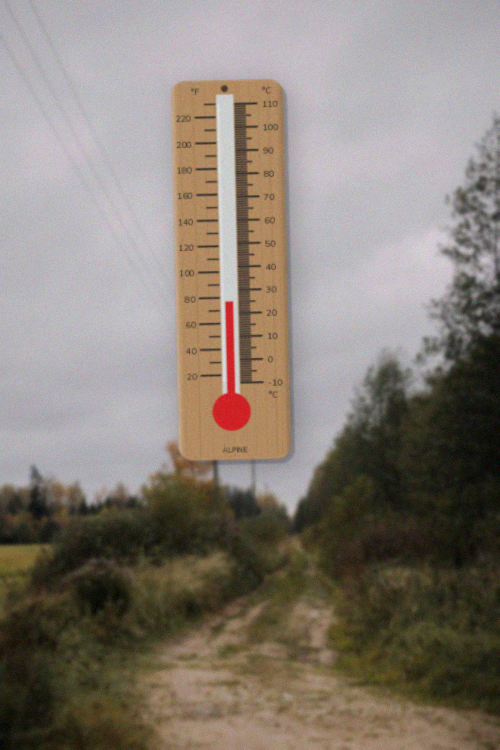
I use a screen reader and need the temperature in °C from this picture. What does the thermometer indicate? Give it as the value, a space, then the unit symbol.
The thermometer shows 25 °C
